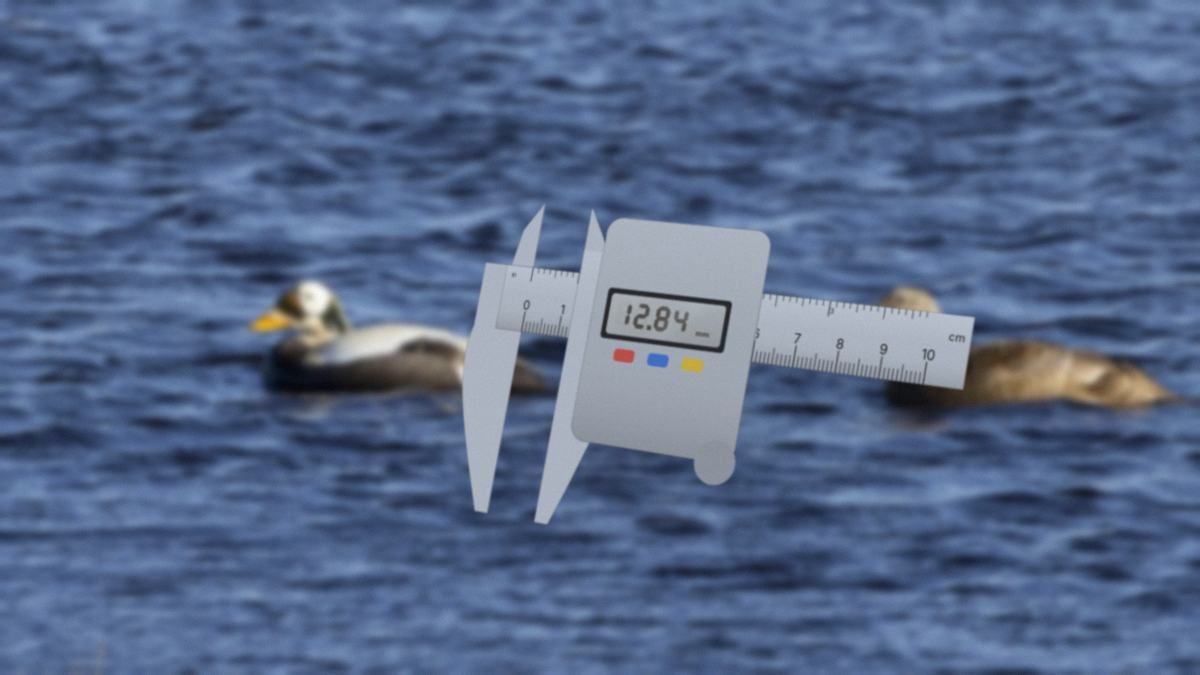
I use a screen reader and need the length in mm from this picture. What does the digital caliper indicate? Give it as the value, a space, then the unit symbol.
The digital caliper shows 12.84 mm
